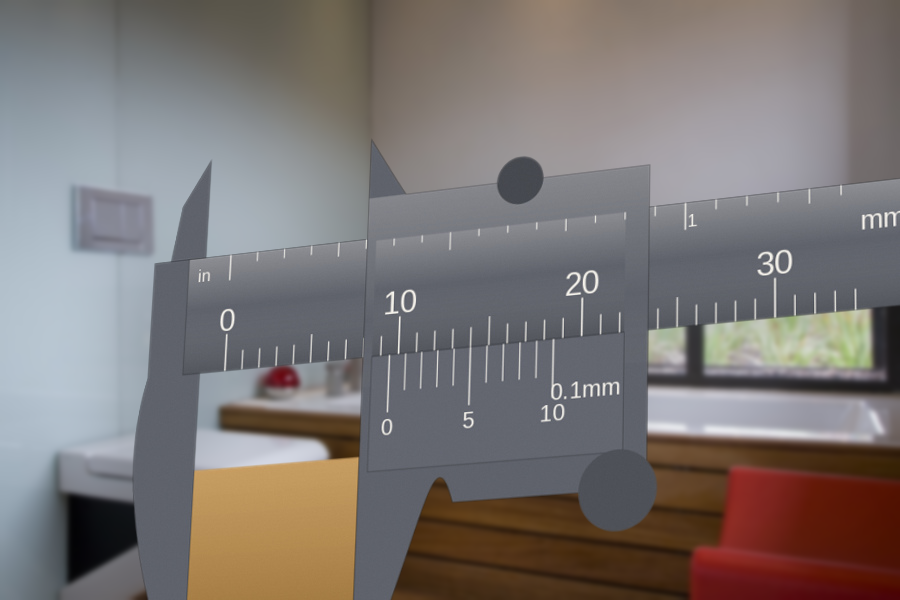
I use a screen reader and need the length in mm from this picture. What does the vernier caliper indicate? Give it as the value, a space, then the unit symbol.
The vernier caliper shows 9.5 mm
